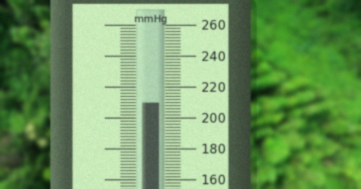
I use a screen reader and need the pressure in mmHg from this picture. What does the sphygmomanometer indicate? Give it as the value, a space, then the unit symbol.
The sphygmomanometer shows 210 mmHg
